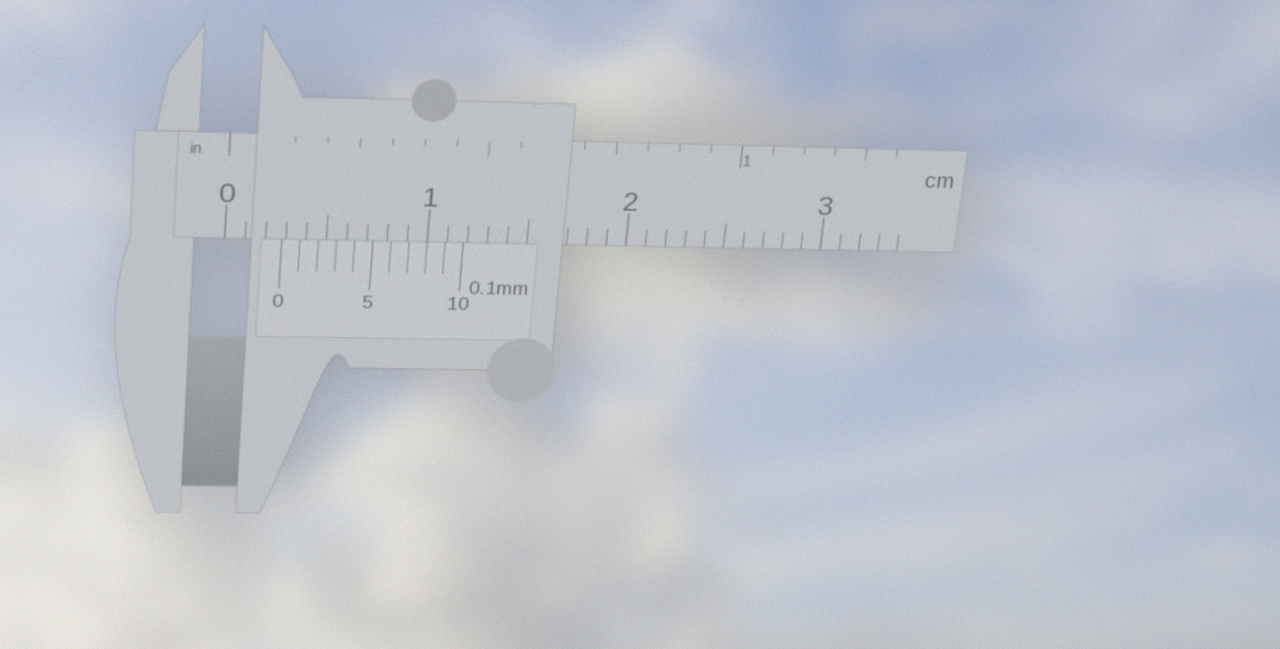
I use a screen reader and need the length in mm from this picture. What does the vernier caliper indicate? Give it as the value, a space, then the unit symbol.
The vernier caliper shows 2.8 mm
